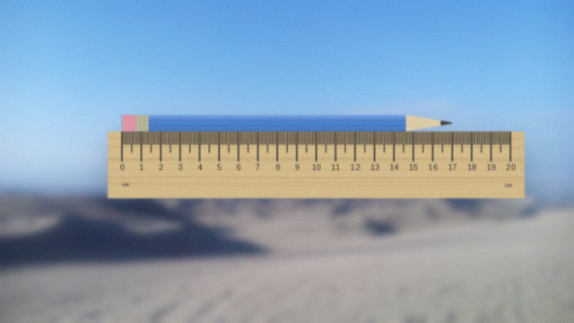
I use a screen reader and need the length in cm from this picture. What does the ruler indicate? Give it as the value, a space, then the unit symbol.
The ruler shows 17 cm
